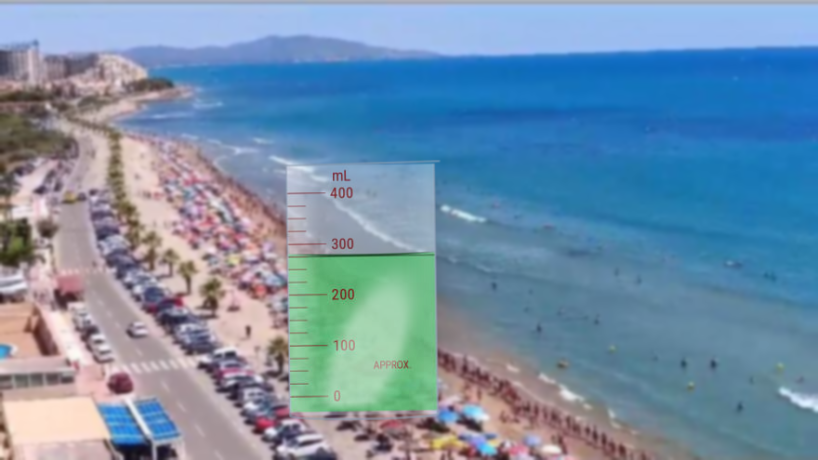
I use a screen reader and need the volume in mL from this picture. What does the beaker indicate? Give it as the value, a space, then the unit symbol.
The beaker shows 275 mL
